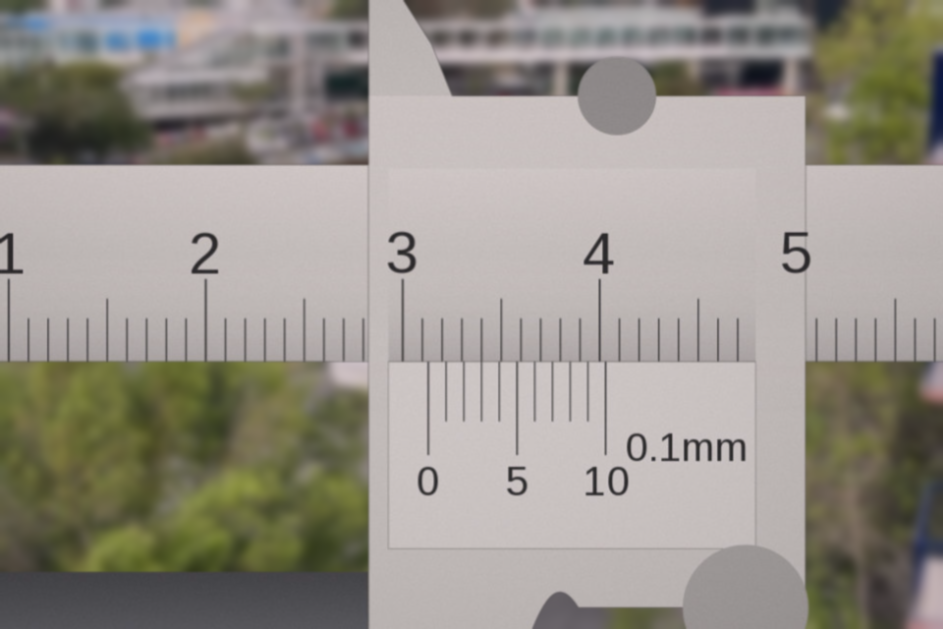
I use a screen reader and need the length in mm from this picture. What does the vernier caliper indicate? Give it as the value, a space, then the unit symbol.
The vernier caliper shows 31.3 mm
